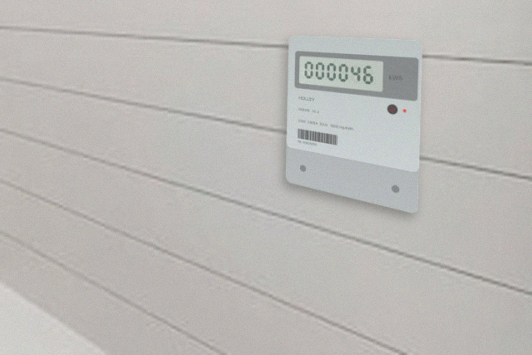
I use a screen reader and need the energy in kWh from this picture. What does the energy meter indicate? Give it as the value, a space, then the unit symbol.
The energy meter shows 46 kWh
